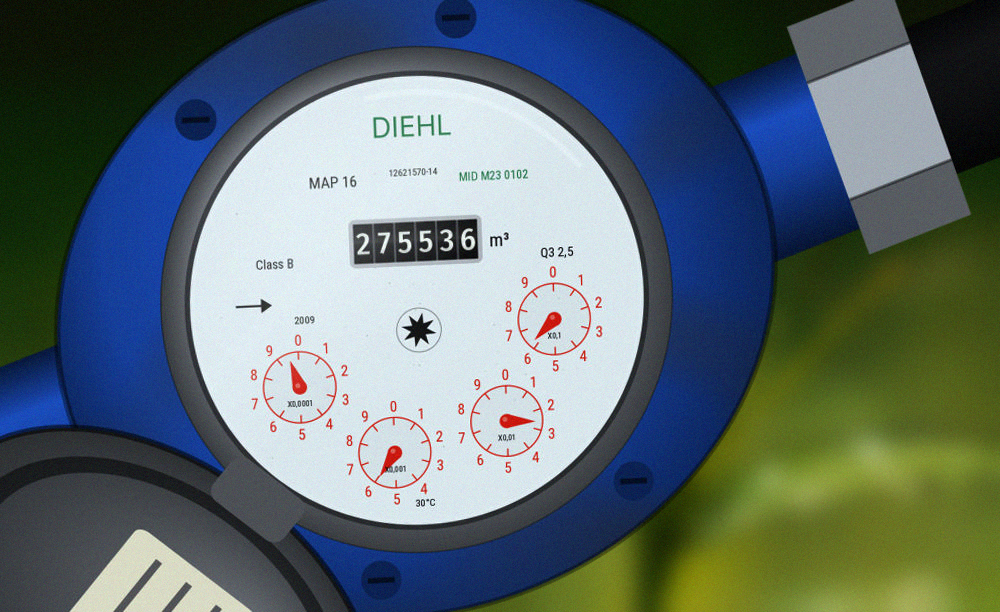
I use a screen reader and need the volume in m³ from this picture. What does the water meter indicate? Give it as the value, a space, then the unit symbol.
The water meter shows 275536.6259 m³
